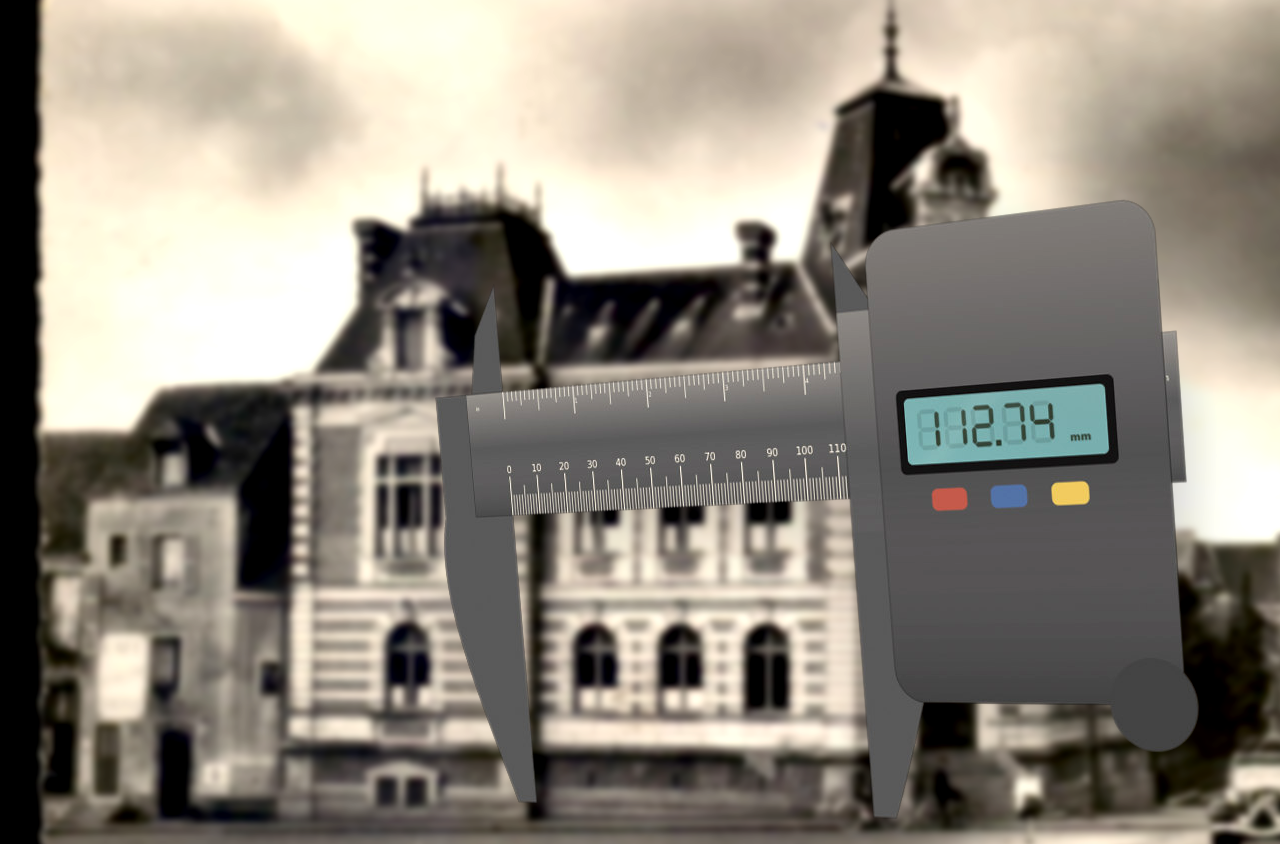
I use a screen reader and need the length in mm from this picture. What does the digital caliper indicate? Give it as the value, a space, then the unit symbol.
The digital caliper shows 112.74 mm
